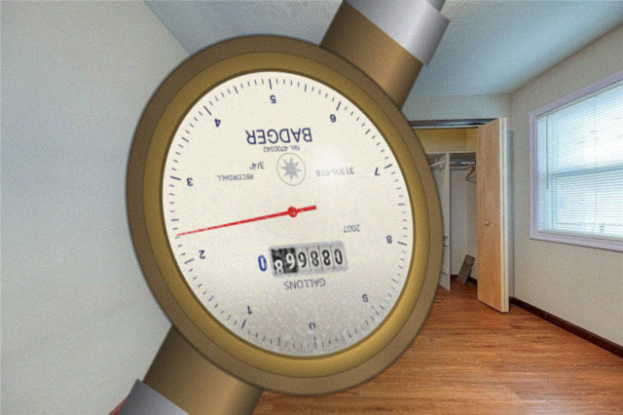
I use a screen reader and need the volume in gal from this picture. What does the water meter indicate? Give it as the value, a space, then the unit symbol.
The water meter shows 886682.3 gal
